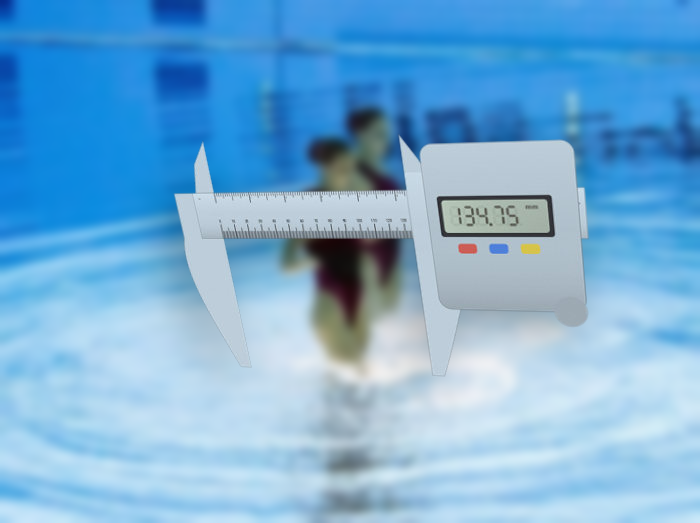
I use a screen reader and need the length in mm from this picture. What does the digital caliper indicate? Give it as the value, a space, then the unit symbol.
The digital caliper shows 134.75 mm
